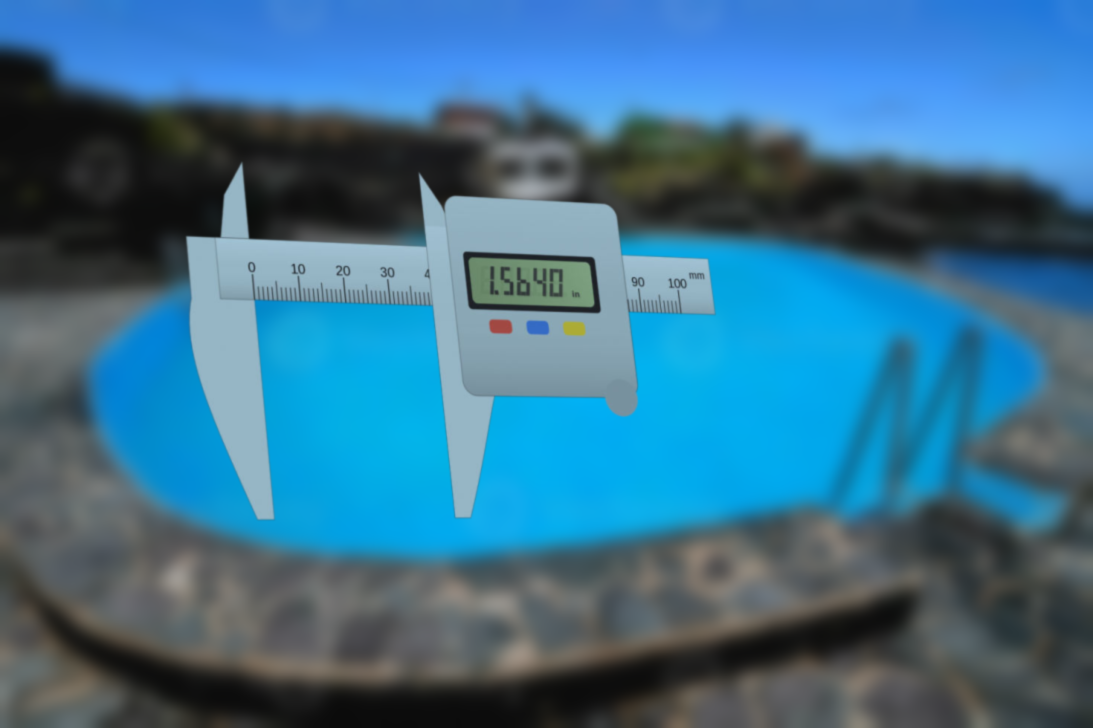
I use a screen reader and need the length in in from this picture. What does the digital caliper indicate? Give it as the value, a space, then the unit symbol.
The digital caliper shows 1.5640 in
